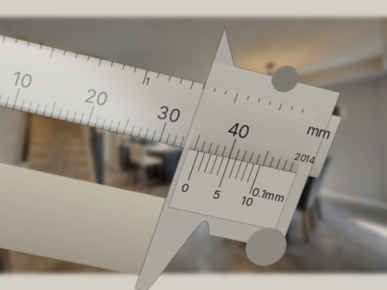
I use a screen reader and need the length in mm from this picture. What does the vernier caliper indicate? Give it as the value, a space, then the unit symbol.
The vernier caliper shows 35.6 mm
